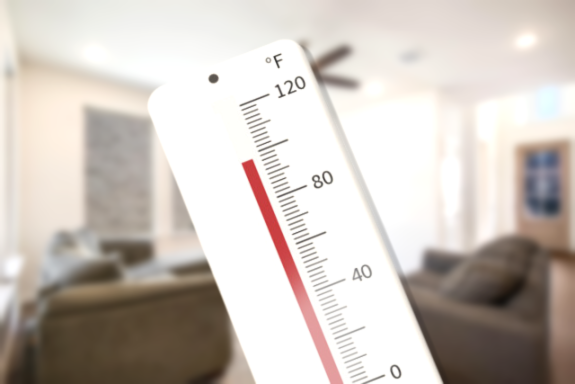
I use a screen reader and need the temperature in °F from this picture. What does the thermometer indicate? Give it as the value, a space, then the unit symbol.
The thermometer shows 98 °F
